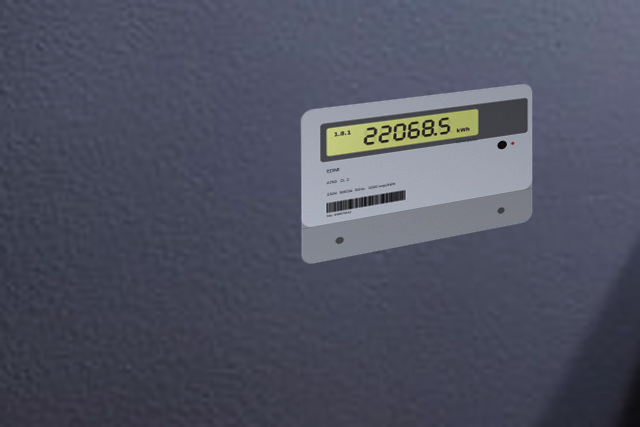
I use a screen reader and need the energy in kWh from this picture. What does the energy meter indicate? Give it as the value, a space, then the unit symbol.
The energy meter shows 22068.5 kWh
